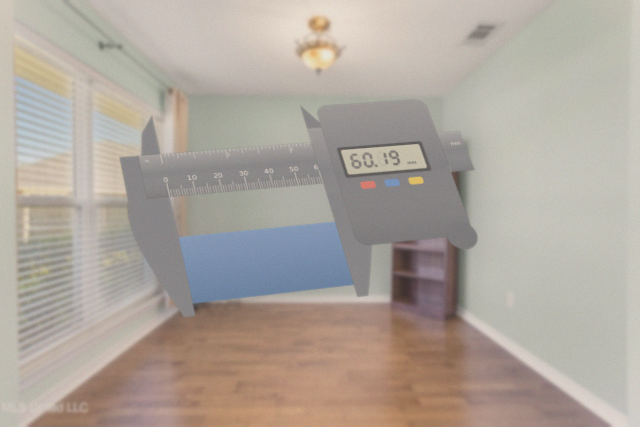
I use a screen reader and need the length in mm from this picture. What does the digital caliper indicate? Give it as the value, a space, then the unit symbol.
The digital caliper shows 60.19 mm
